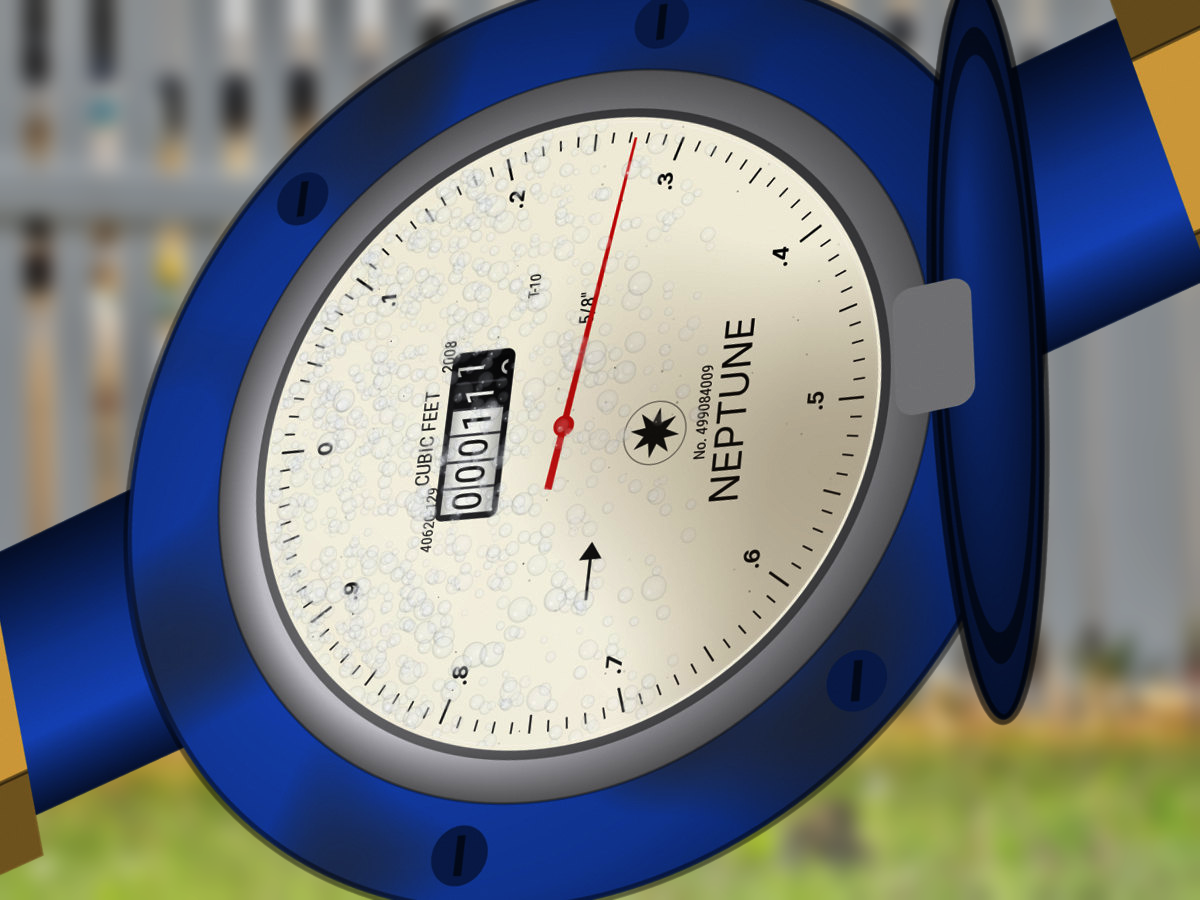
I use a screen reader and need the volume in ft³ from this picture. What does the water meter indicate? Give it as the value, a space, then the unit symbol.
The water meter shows 111.27 ft³
